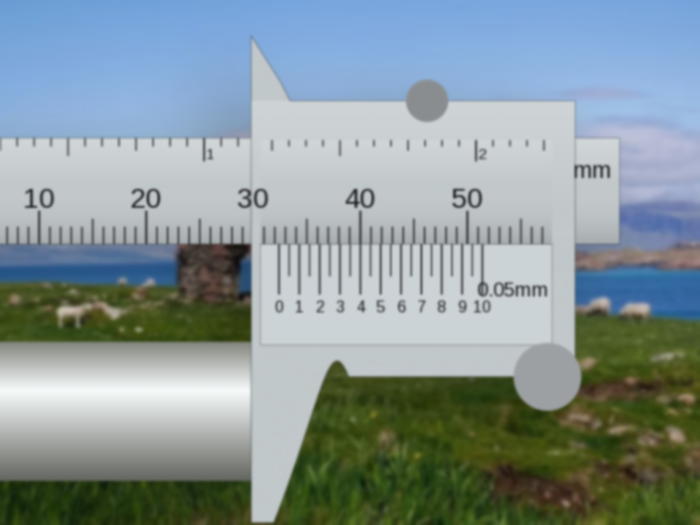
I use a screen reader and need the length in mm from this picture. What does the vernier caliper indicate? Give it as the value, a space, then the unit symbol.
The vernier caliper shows 32.4 mm
